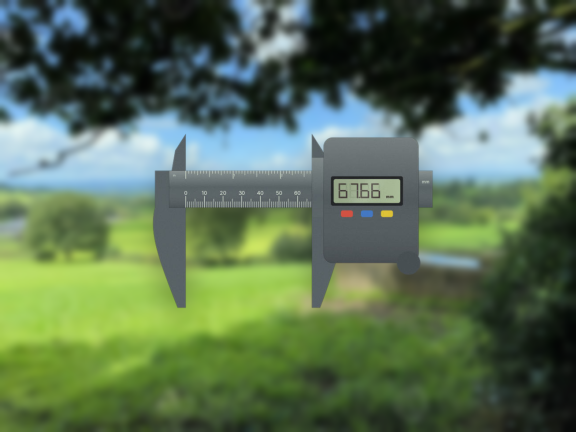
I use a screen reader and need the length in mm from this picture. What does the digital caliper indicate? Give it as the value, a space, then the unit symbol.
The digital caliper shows 67.66 mm
